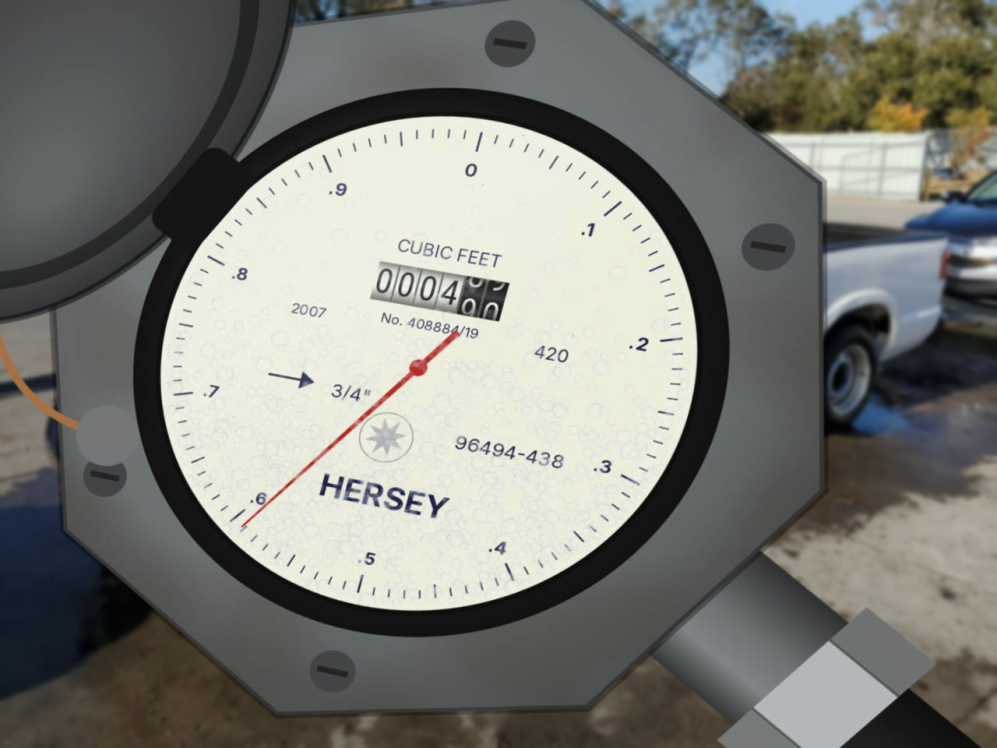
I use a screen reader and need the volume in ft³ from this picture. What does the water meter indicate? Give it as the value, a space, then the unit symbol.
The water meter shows 489.59 ft³
